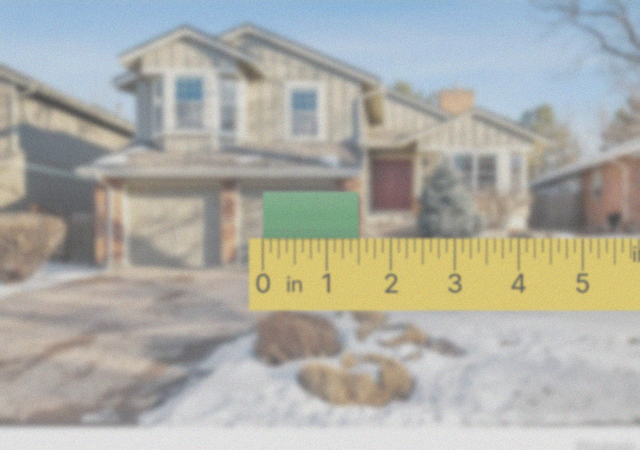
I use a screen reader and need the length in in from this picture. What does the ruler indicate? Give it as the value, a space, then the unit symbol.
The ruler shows 1.5 in
